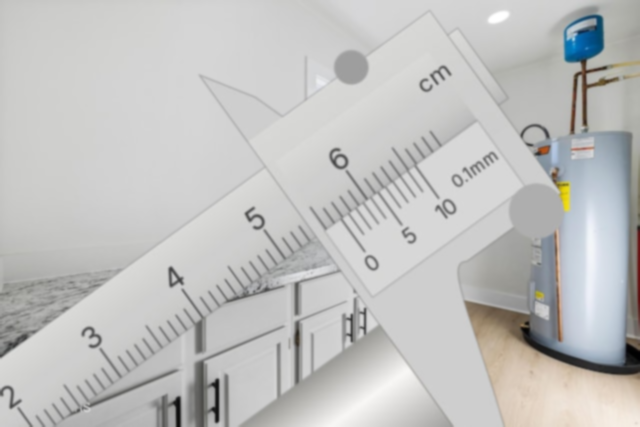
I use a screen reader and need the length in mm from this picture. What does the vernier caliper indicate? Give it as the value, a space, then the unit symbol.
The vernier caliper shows 56.8 mm
